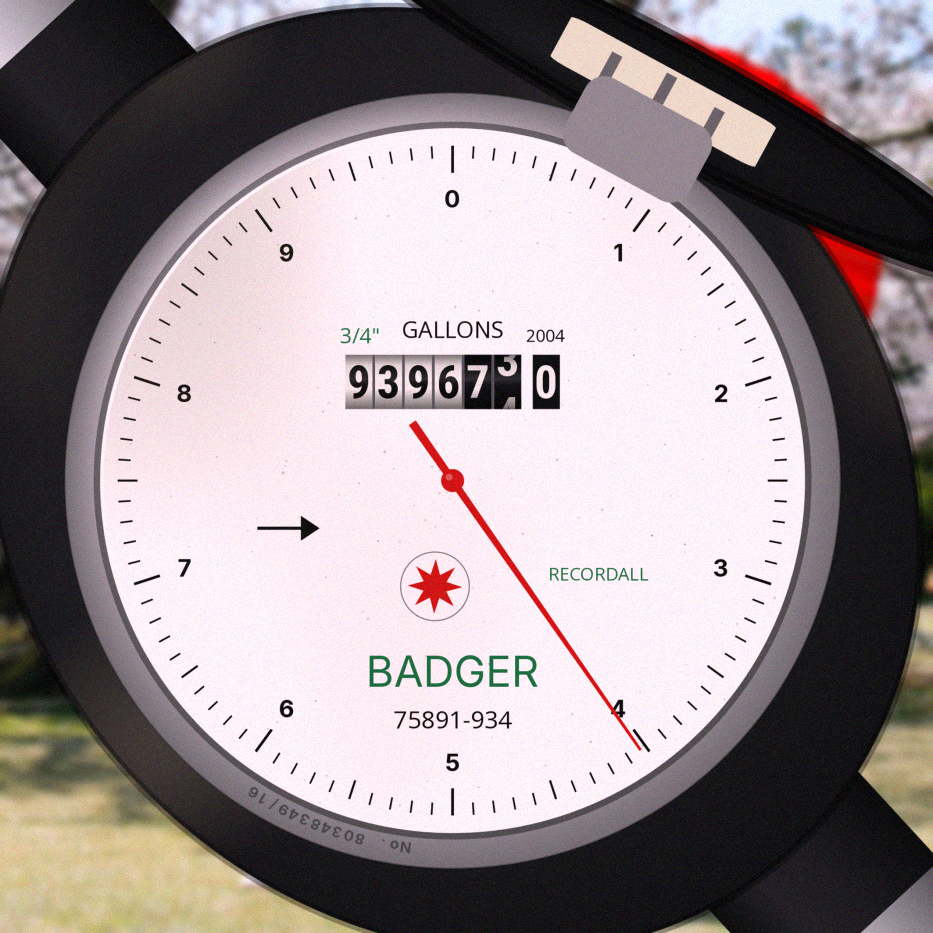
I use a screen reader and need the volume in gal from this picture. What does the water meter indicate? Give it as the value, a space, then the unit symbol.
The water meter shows 9396734.0 gal
